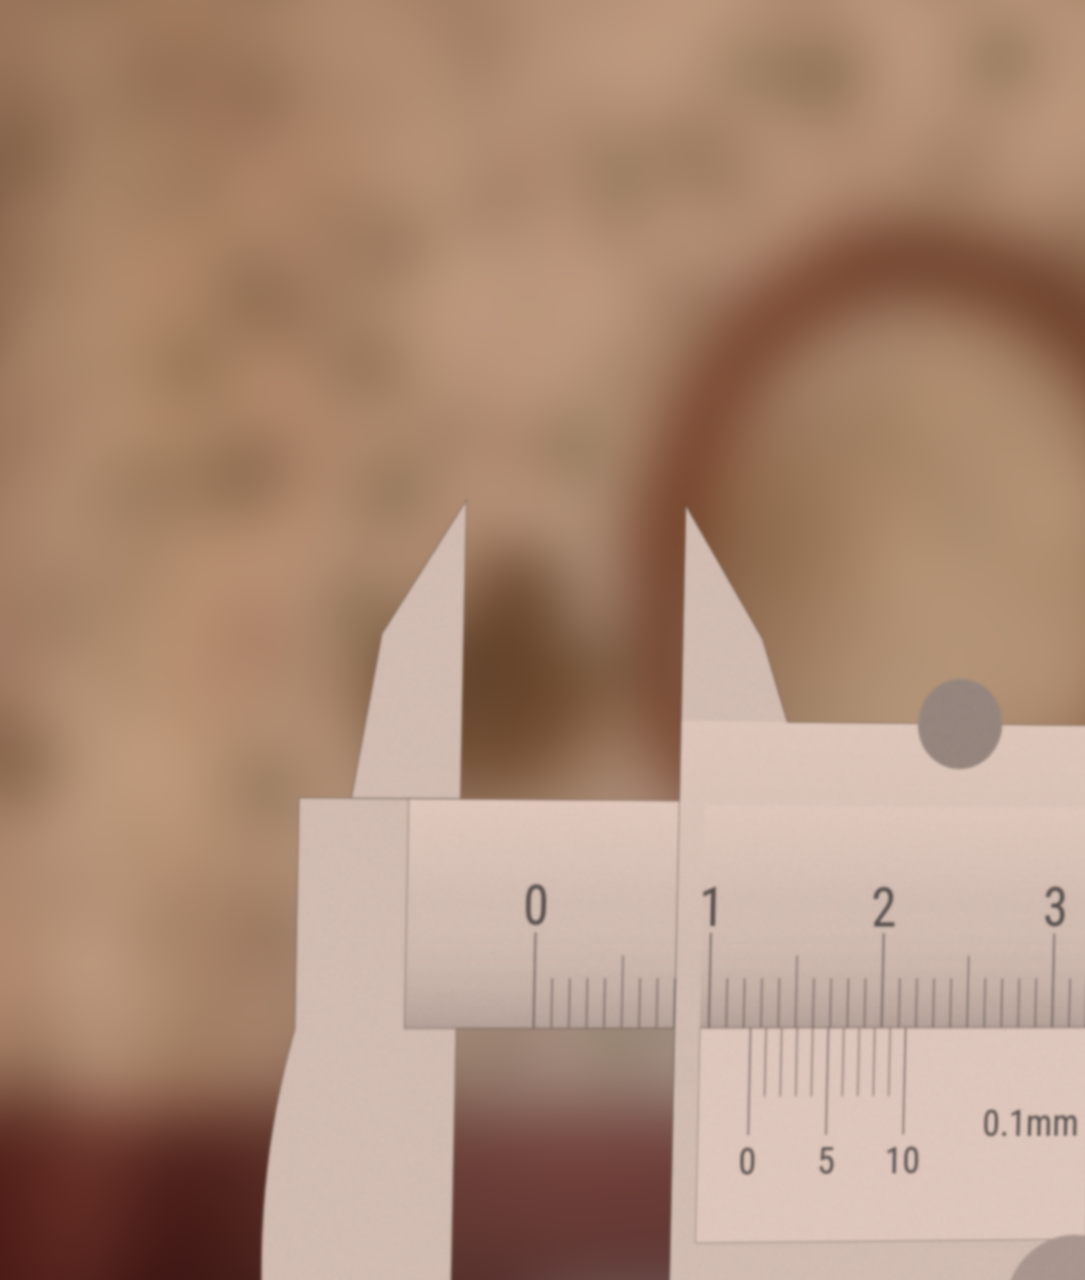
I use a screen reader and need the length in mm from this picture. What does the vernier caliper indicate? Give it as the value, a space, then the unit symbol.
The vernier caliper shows 12.4 mm
